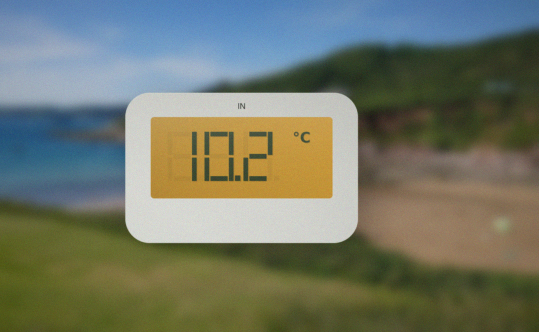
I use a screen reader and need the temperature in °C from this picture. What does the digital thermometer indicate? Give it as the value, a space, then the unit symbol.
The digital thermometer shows 10.2 °C
